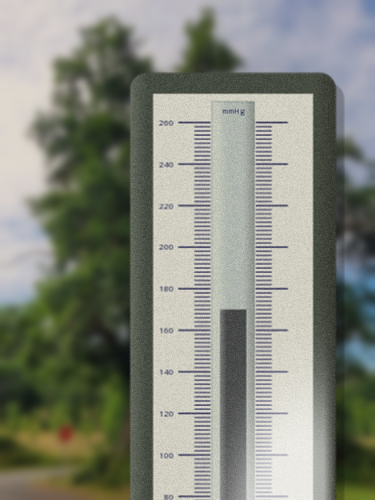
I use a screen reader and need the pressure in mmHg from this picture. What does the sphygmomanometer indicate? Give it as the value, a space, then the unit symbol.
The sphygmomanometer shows 170 mmHg
